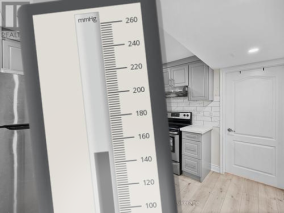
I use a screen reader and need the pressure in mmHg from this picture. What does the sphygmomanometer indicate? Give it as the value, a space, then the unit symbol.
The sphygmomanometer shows 150 mmHg
